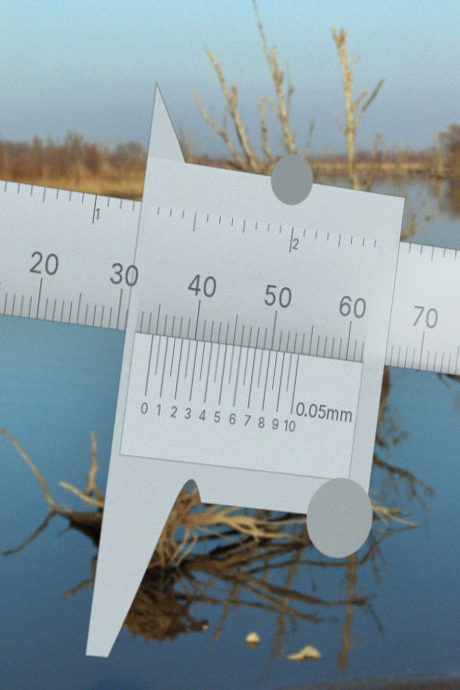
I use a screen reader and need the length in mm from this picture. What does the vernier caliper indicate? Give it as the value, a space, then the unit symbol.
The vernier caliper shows 34.6 mm
